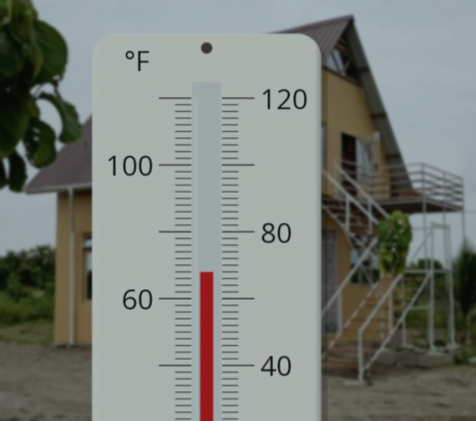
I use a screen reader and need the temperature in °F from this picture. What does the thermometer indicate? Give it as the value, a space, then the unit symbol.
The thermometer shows 68 °F
